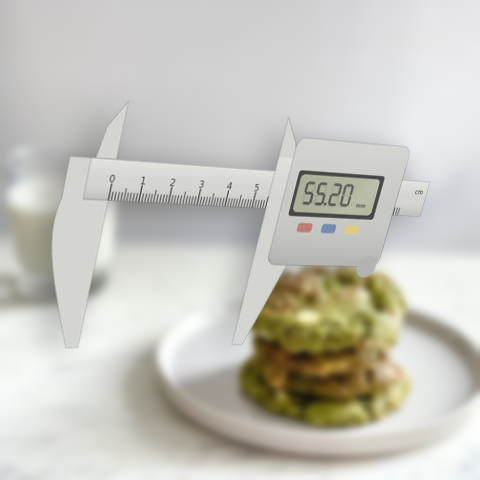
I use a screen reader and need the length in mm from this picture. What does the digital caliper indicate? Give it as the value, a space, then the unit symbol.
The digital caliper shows 55.20 mm
